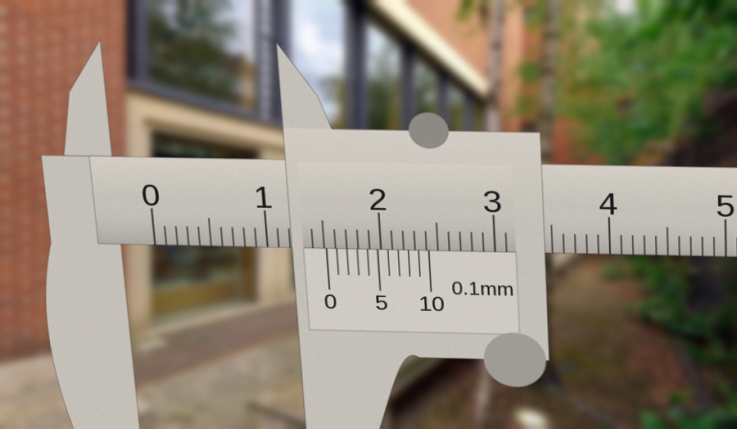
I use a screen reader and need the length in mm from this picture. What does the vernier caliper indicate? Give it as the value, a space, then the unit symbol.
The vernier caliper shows 15.2 mm
